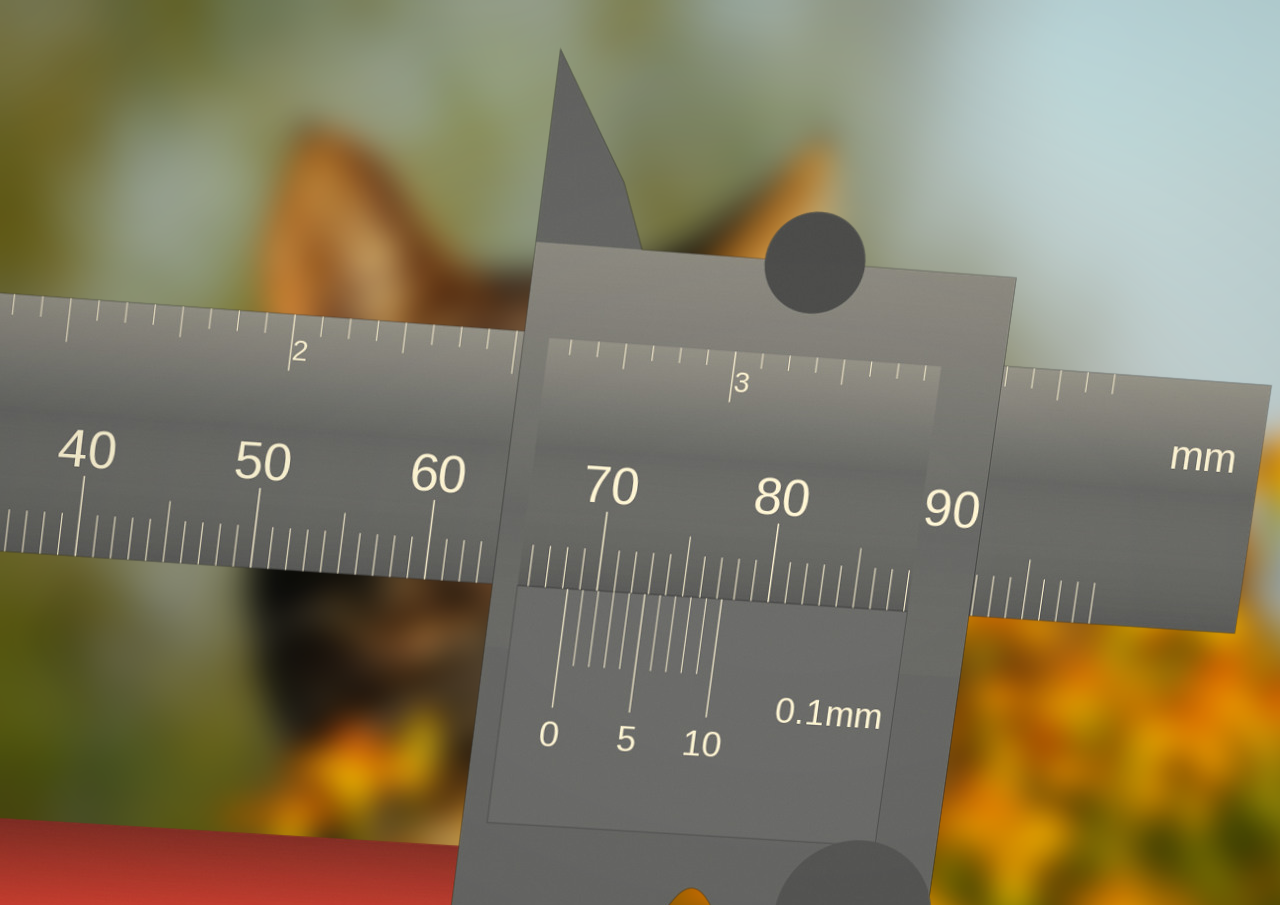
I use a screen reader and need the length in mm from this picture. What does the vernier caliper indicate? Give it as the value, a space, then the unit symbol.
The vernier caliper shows 68.3 mm
